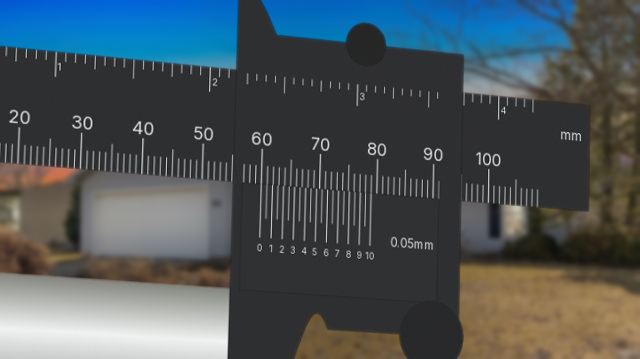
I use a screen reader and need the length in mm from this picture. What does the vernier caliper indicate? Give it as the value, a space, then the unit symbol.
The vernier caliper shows 60.0 mm
